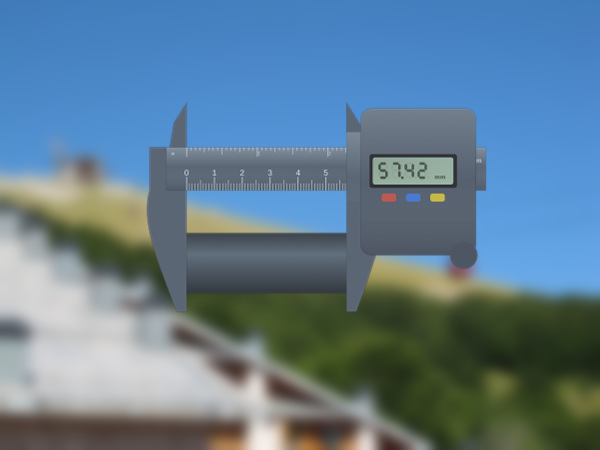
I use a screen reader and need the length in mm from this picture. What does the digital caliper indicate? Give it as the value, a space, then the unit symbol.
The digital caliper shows 57.42 mm
